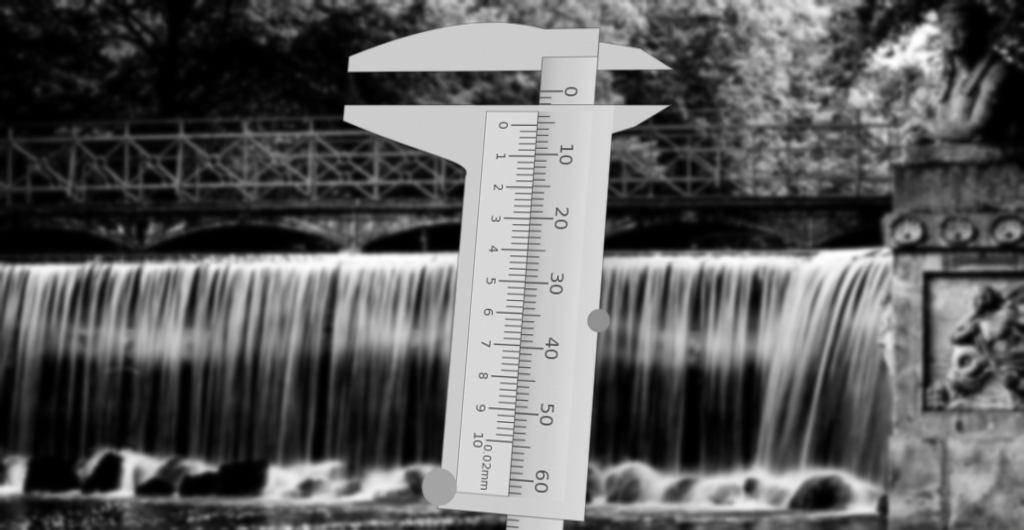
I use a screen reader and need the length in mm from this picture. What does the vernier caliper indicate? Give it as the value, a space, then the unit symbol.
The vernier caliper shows 5.4 mm
